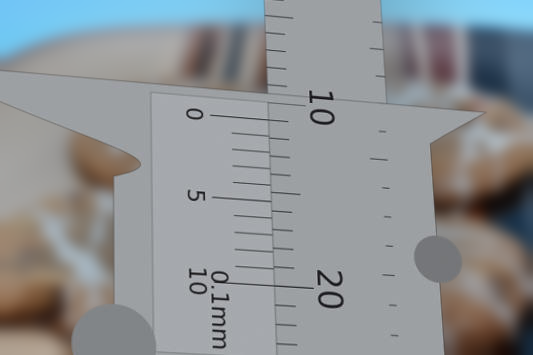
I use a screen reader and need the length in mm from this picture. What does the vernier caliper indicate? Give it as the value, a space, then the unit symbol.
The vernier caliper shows 11.0 mm
